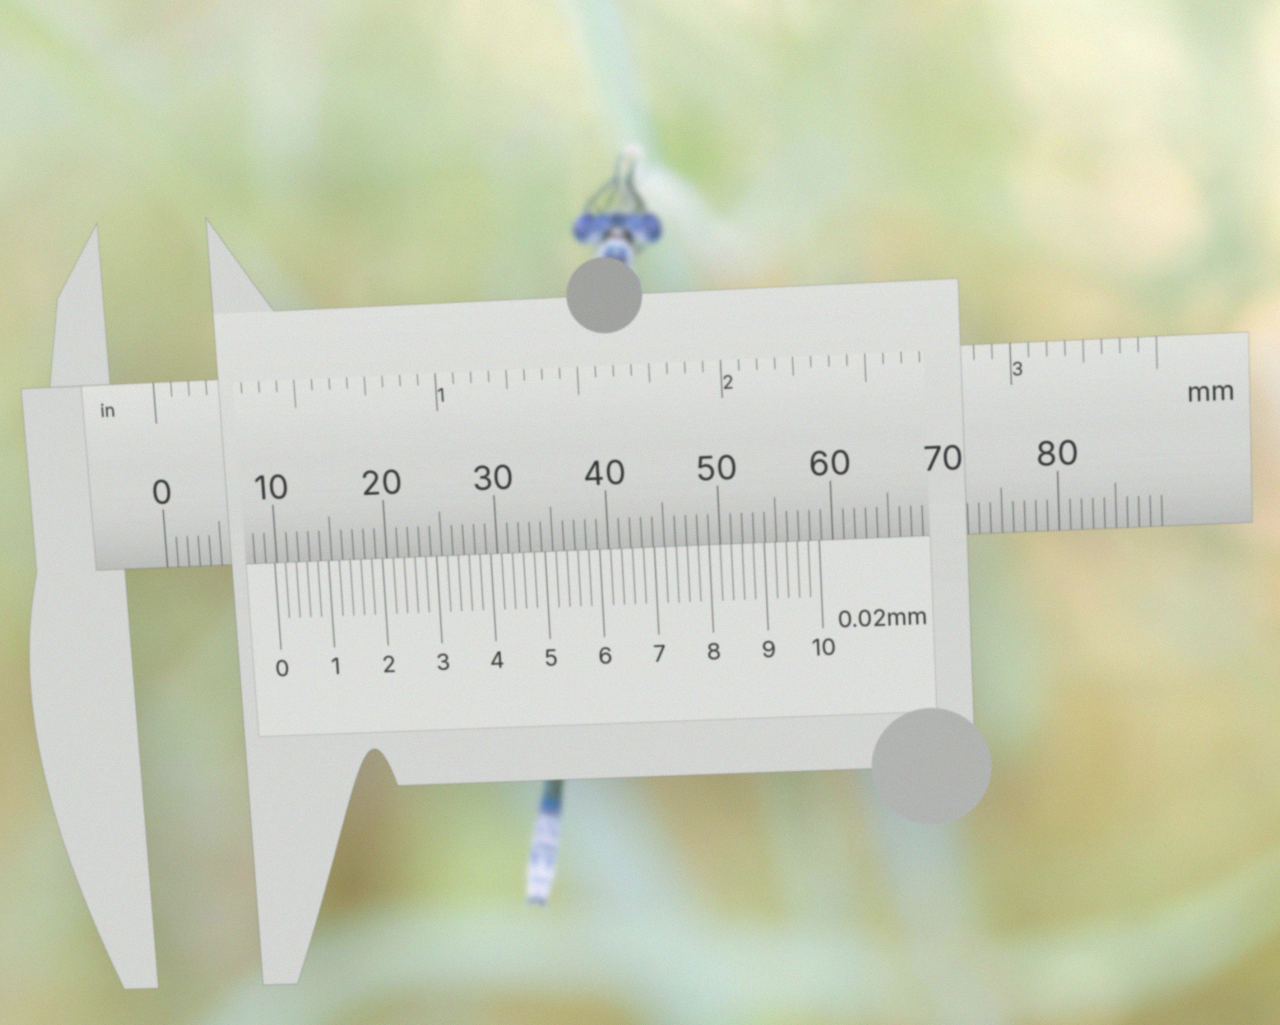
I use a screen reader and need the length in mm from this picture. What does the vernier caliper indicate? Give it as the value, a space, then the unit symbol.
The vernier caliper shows 9.8 mm
